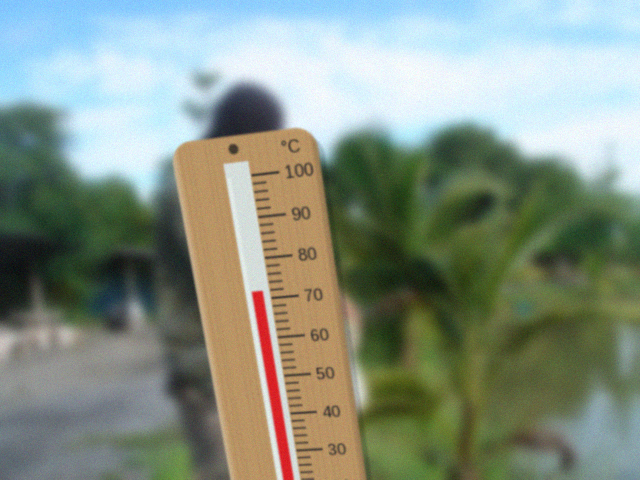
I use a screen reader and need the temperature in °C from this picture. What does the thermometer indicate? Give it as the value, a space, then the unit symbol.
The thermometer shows 72 °C
